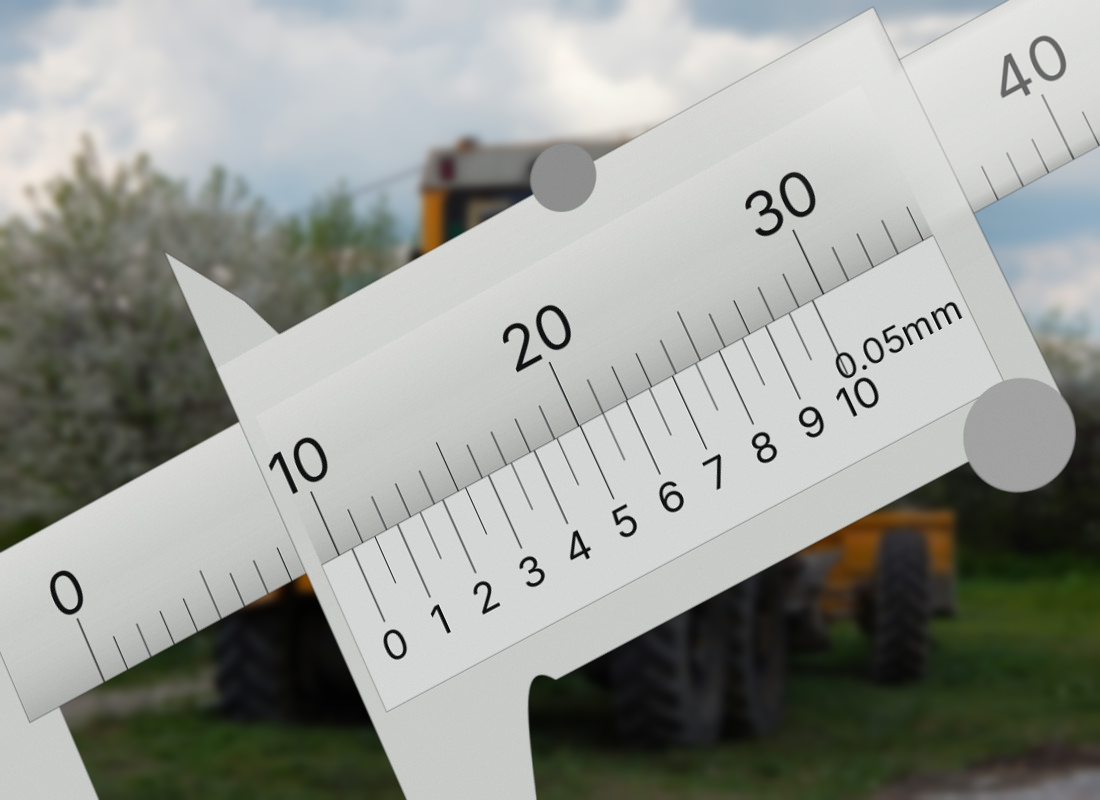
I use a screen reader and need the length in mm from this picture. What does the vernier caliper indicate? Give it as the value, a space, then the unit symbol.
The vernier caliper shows 10.55 mm
